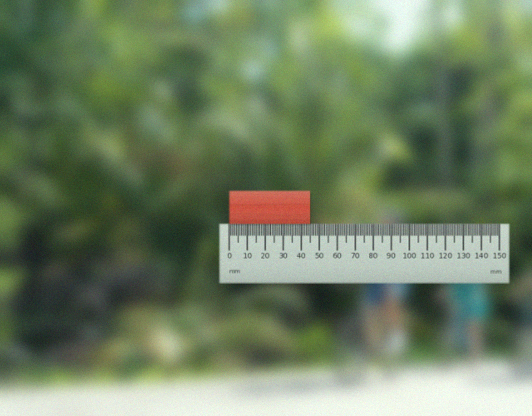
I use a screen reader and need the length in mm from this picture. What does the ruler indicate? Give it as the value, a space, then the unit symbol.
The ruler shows 45 mm
